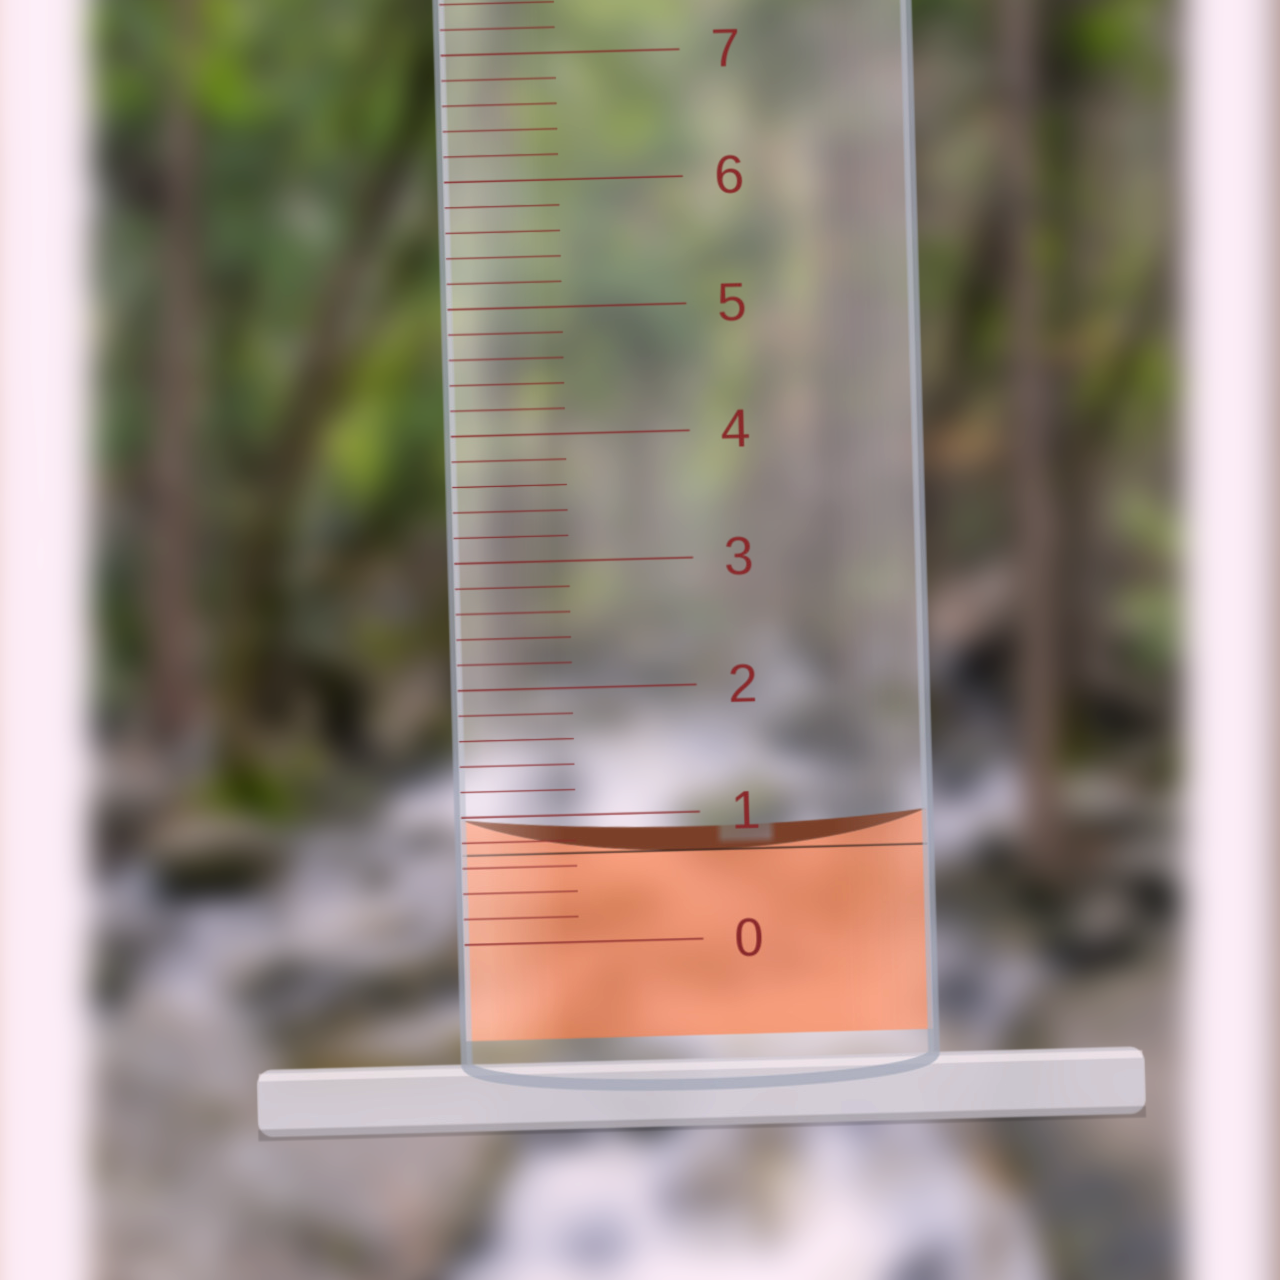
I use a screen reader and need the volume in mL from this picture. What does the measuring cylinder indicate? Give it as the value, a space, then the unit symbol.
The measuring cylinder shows 0.7 mL
